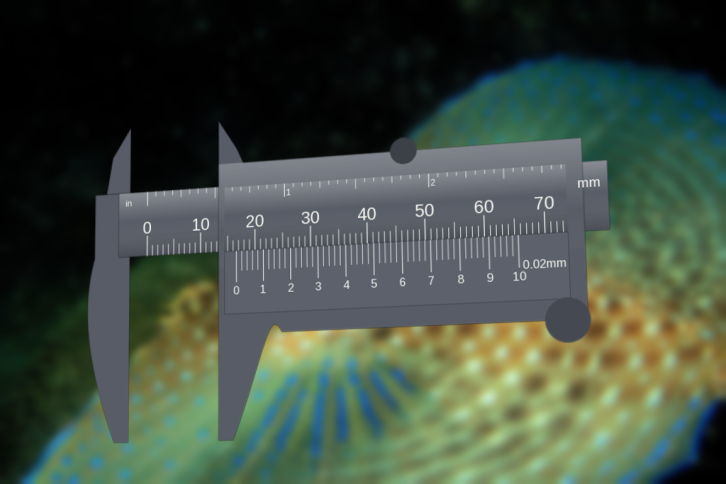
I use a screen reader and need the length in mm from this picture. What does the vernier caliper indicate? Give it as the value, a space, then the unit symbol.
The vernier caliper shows 16.6 mm
